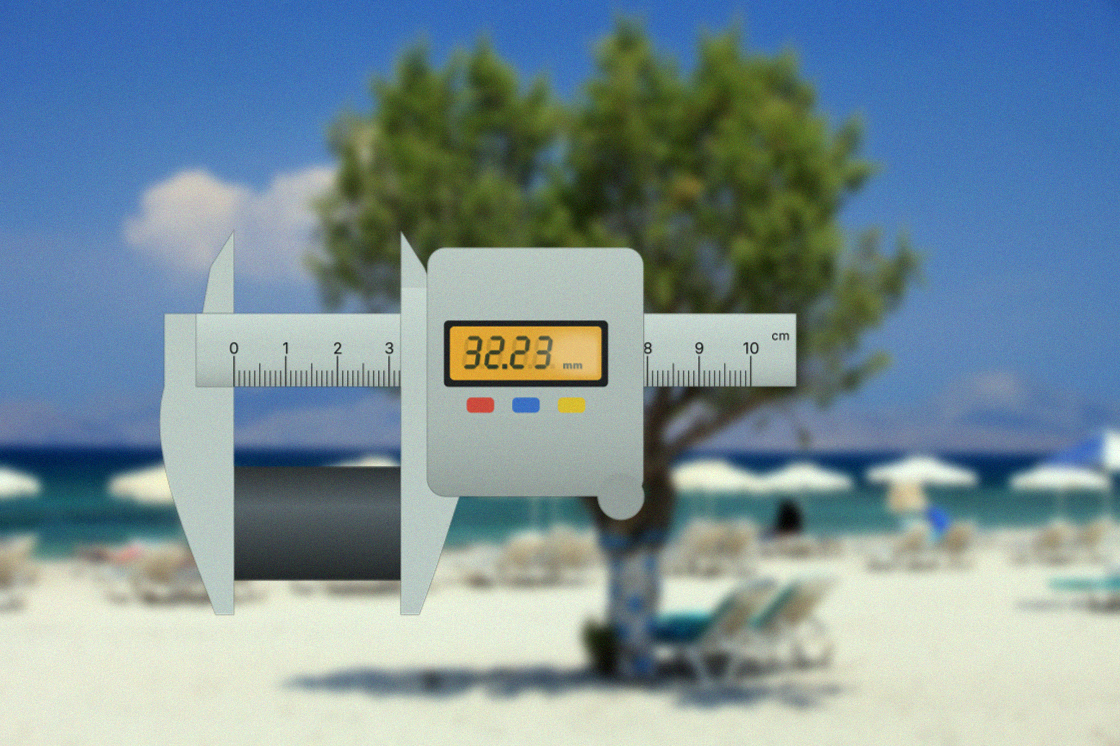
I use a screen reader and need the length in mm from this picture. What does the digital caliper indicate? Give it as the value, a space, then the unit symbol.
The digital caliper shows 32.23 mm
